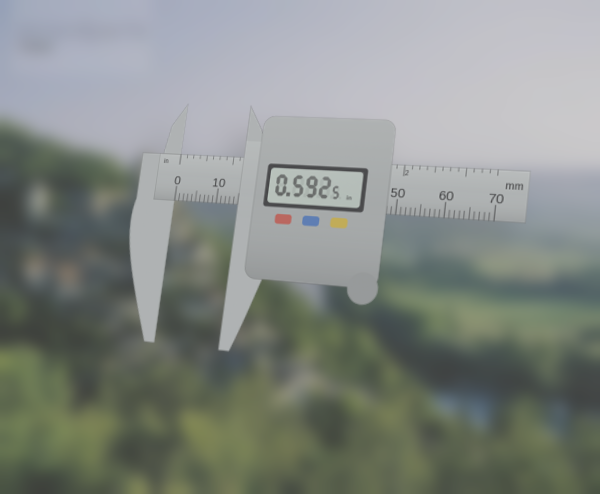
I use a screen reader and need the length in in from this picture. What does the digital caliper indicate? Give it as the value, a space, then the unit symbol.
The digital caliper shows 0.5925 in
